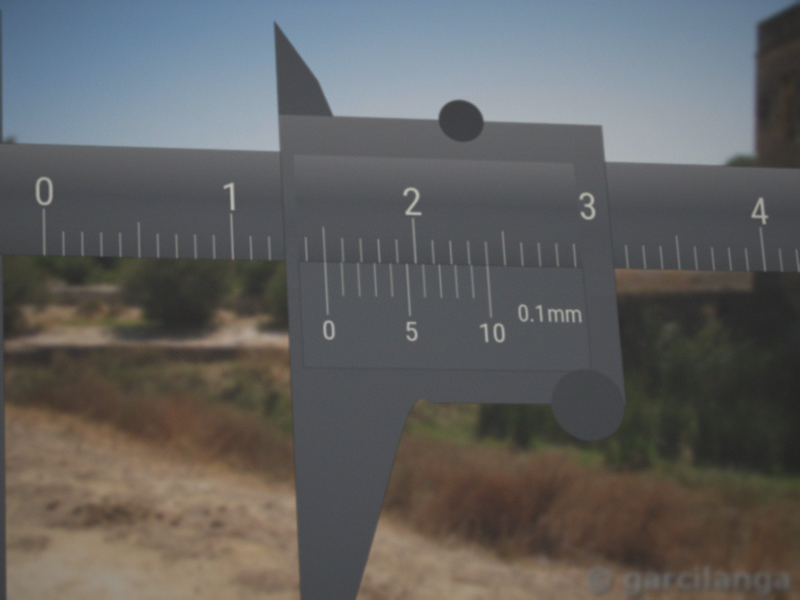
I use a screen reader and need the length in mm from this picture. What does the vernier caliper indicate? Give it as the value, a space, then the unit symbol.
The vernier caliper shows 15.0 mm
